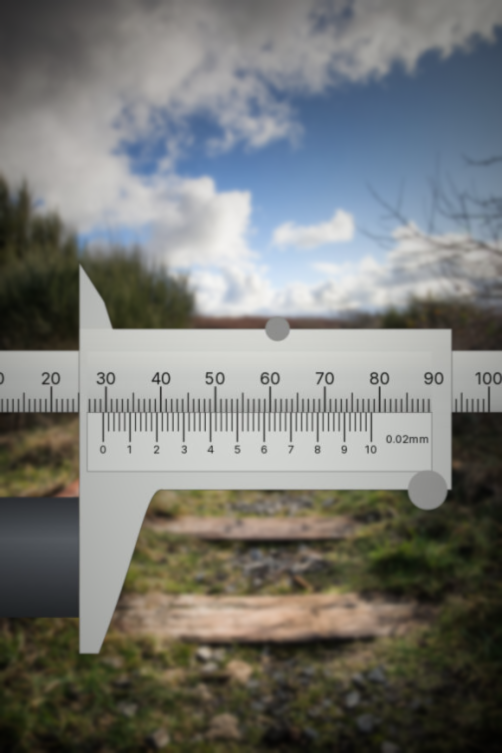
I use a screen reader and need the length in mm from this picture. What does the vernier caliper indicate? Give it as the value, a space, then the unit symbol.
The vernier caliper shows 29.5 mm
